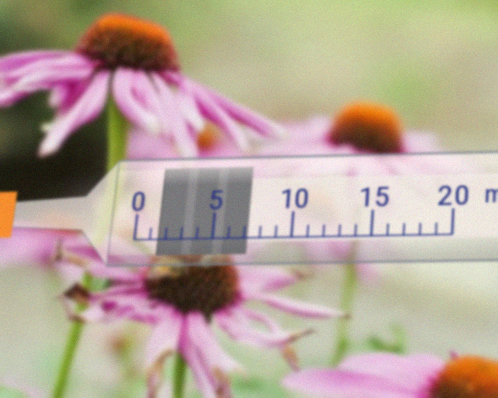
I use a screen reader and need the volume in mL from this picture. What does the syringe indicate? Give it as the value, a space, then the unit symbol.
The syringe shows 1.5 mL
